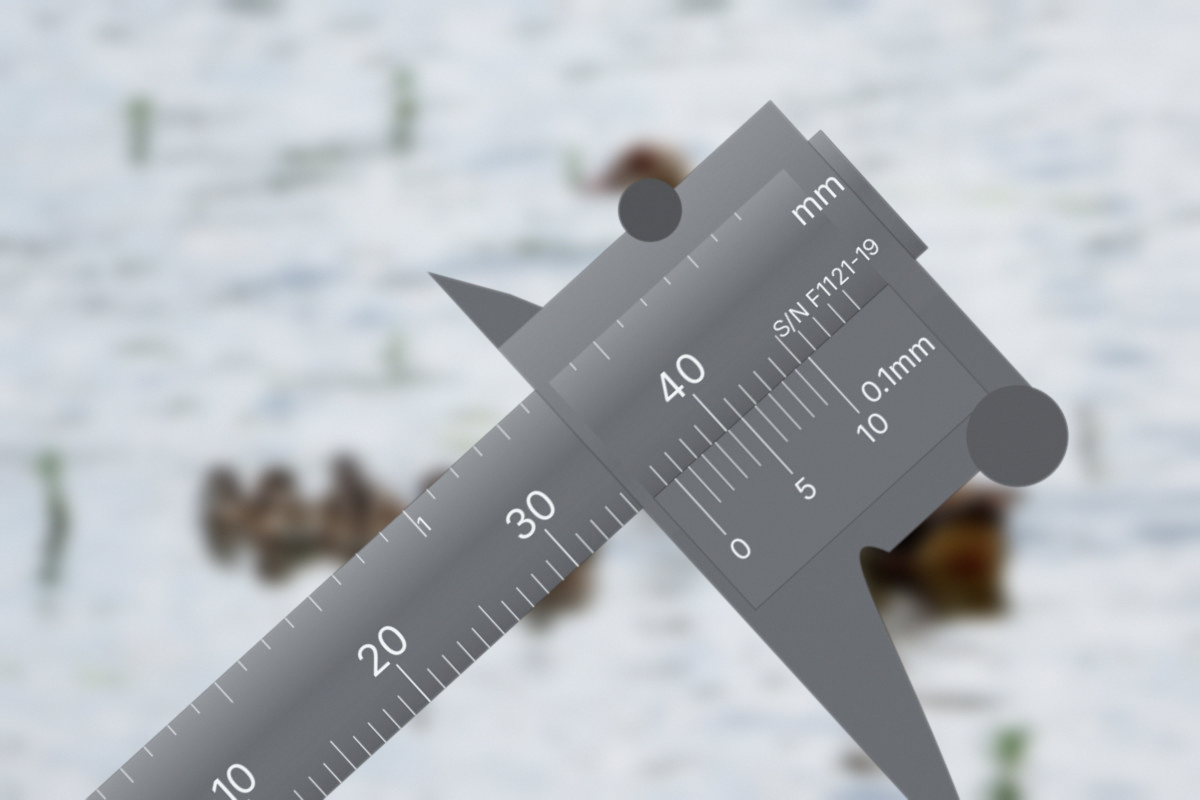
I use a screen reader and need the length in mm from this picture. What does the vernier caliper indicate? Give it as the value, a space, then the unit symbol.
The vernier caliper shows 36.5 mm
